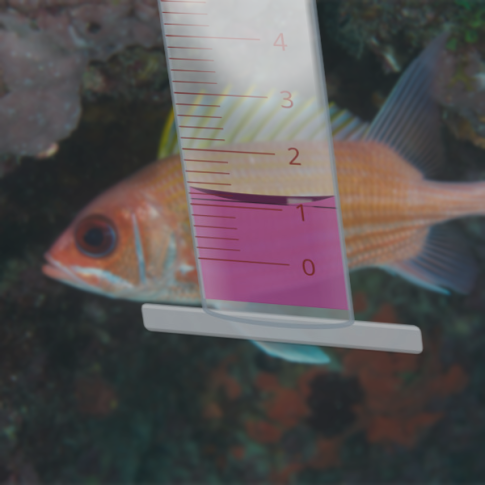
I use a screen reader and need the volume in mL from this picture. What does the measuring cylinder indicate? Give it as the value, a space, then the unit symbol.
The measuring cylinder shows 1.1 mL
